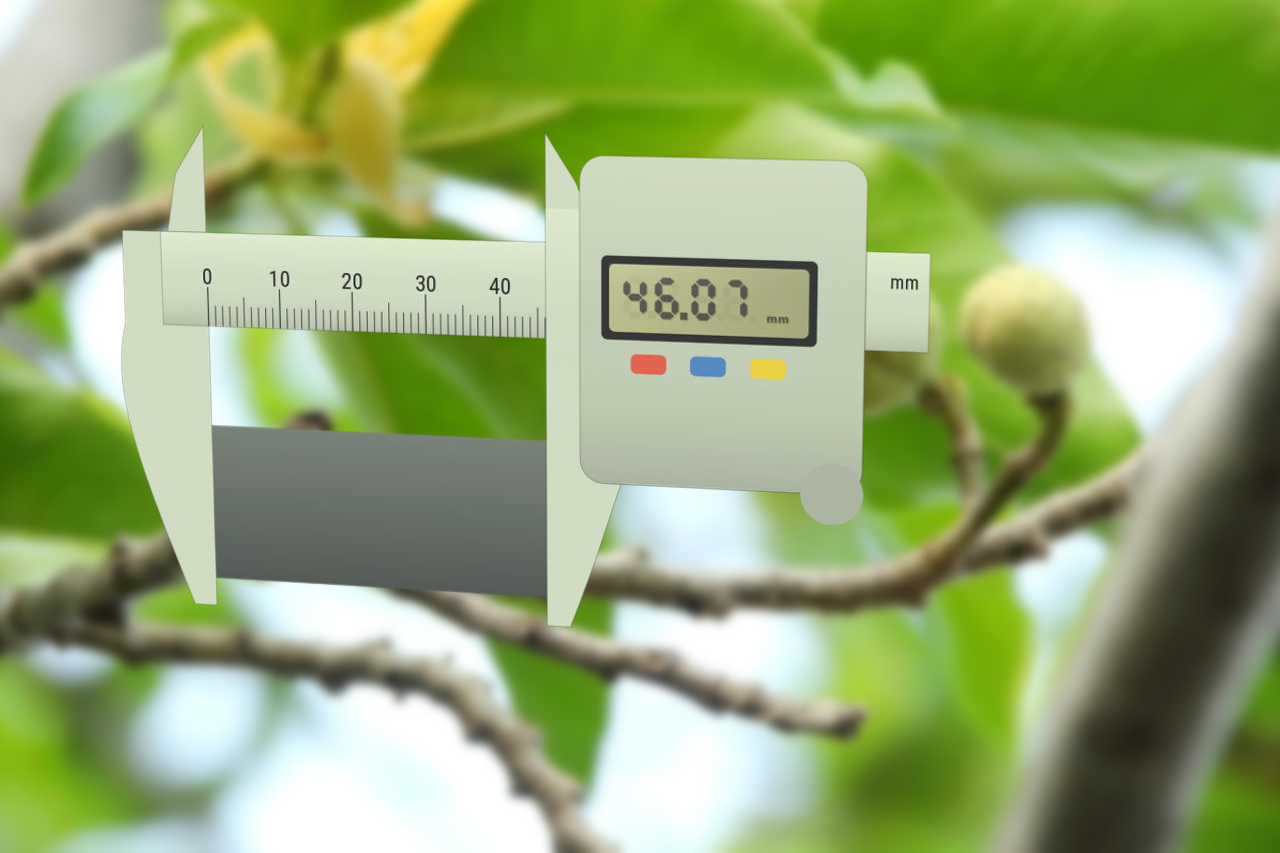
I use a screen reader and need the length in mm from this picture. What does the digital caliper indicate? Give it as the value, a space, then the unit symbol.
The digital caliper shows 46.07 mm
